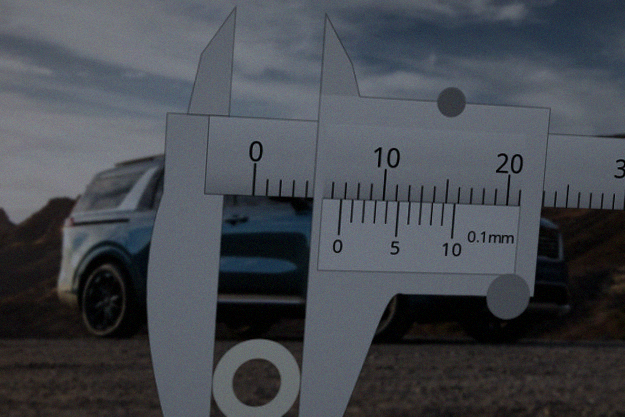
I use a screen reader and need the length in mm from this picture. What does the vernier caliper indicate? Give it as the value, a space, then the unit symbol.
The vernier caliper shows 6.7 mm
